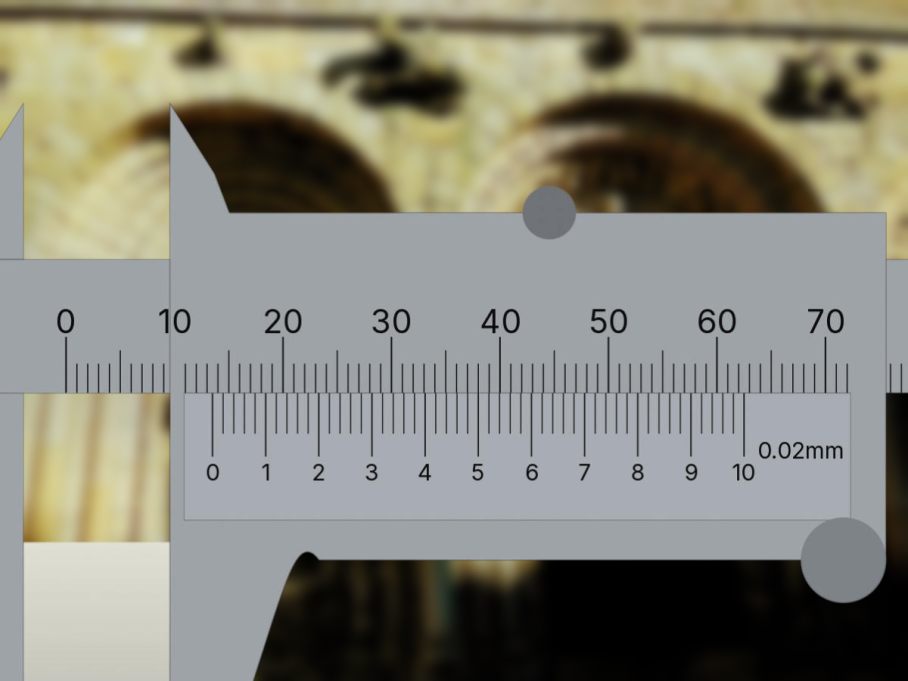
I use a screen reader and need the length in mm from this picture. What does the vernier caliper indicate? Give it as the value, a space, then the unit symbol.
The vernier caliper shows 13.5 mm
